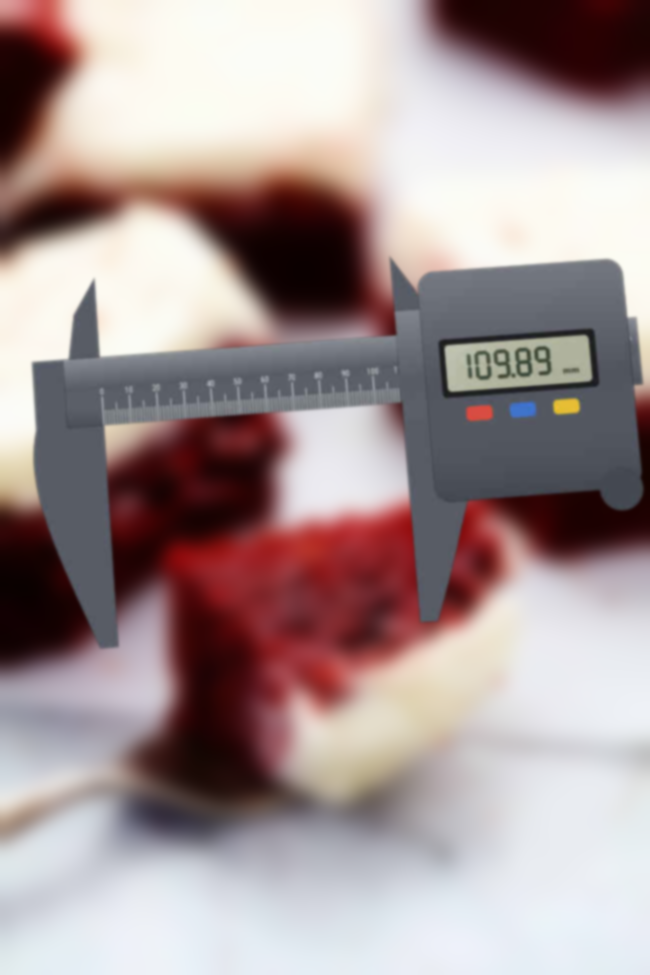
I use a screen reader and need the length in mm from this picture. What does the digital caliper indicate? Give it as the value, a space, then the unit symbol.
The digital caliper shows 109.89 mm
